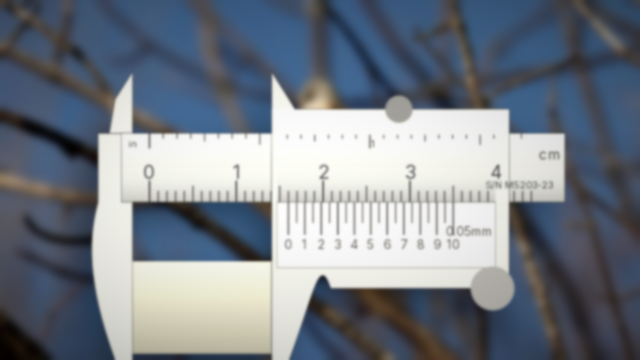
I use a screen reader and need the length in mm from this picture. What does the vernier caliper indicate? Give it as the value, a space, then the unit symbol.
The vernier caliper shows 16.0 mm
